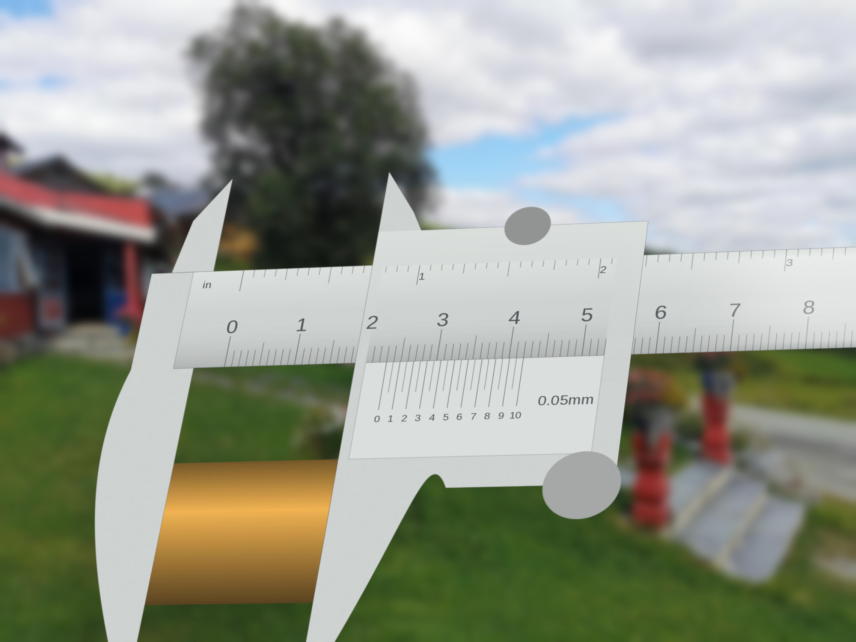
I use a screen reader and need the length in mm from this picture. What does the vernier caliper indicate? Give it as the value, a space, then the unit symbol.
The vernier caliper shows 23.0 mm
